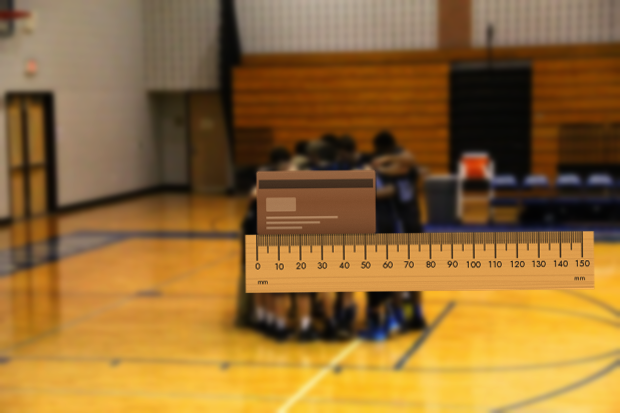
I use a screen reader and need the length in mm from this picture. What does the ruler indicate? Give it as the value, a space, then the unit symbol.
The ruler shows 55 mm
